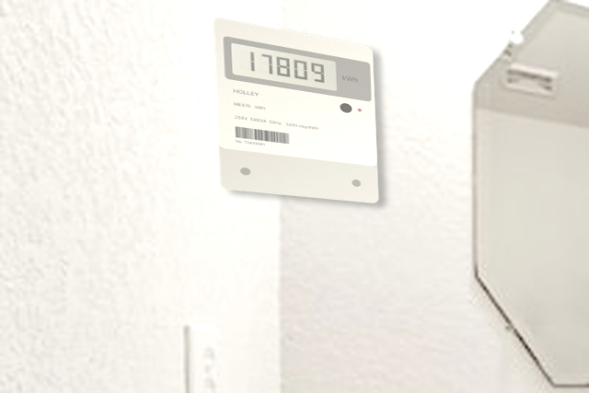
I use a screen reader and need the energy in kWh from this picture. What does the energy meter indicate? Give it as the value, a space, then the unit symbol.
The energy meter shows 17809 kWh
